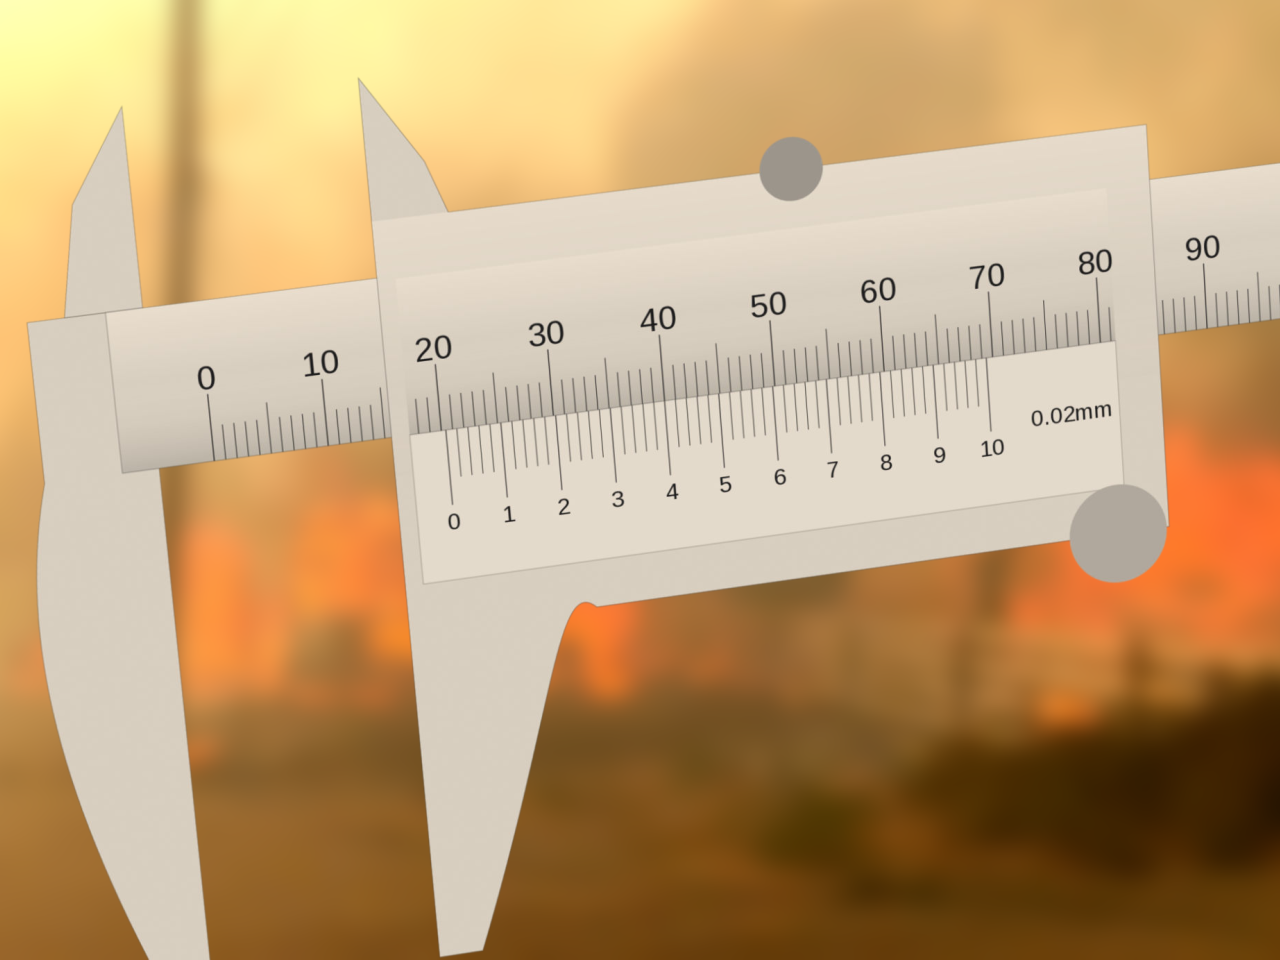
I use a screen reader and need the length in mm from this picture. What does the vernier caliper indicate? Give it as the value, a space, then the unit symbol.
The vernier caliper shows 20.4 mm
